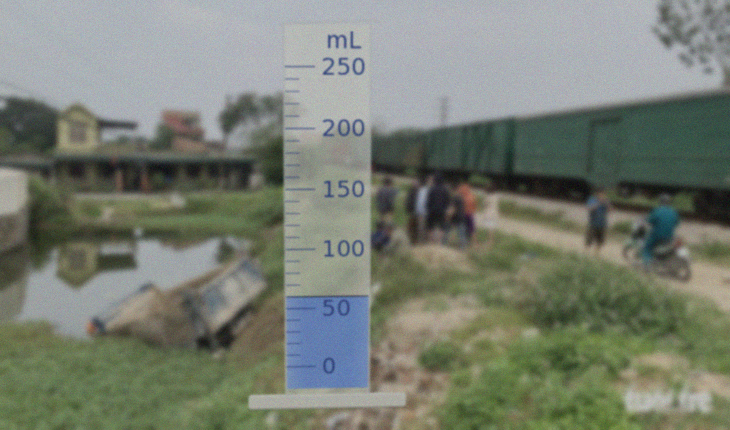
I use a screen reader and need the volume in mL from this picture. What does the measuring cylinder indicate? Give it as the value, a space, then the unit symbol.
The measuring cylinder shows 60 mL
